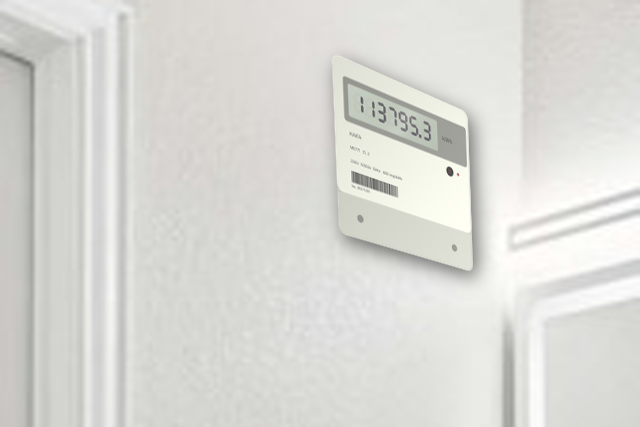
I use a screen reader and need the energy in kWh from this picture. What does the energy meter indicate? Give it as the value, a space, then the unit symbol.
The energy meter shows 113795.3 kWh
